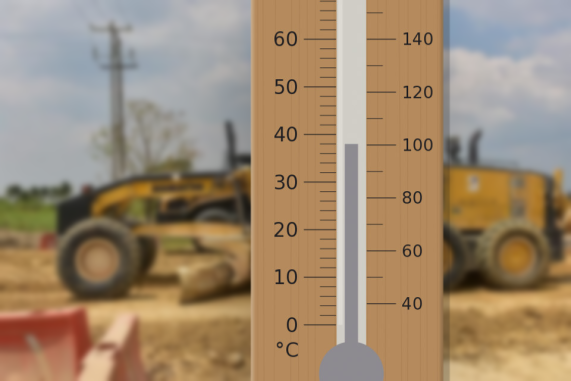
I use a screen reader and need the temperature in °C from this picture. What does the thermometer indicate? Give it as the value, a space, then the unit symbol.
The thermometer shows 38 °C
